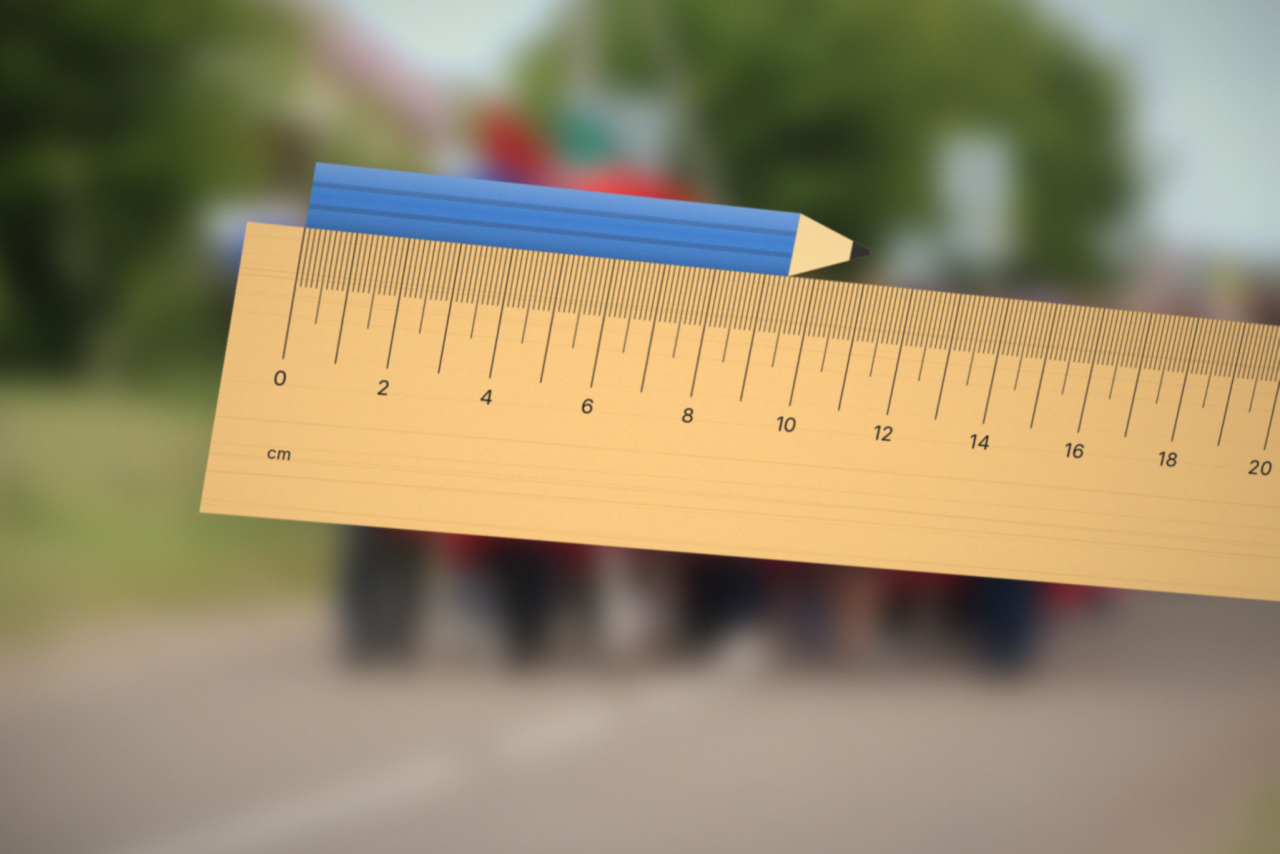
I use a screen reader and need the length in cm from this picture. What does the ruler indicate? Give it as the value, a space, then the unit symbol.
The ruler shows 11 cm
